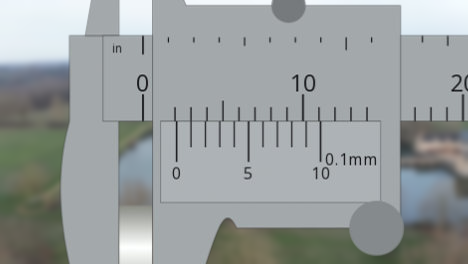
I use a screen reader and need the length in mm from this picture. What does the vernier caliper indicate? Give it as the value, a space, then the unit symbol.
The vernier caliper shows 2.1 mm
